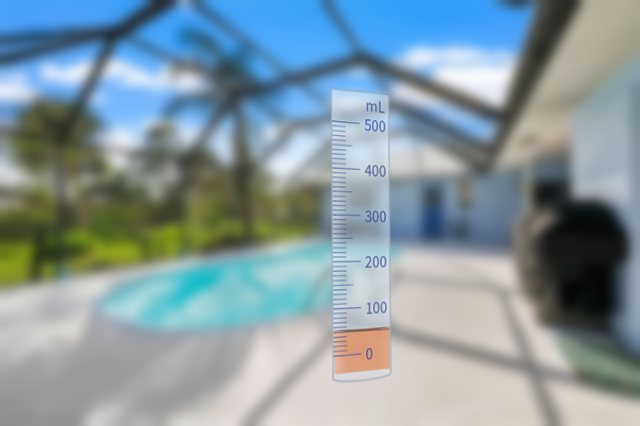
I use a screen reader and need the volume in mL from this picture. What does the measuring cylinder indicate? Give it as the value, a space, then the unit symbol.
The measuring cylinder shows 50 mL
